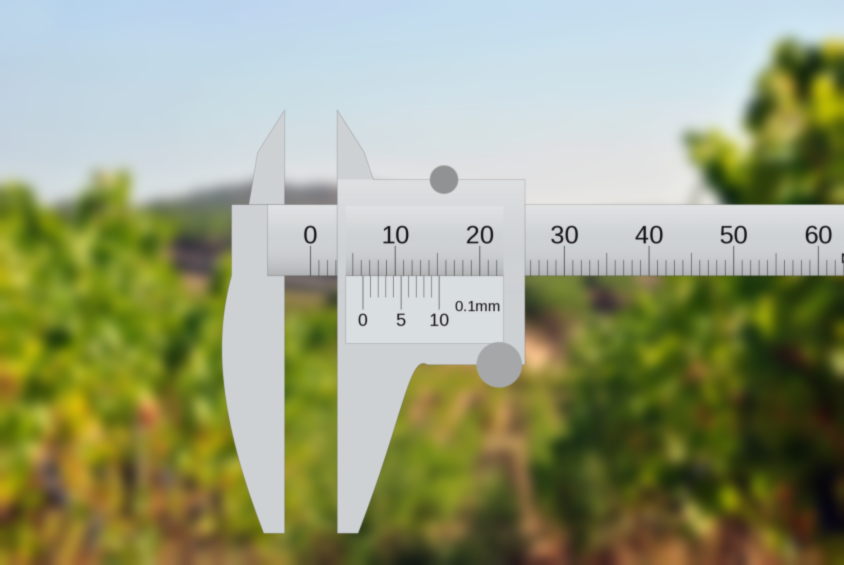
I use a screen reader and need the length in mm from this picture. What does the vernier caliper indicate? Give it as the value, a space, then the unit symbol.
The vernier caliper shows 6.2 mm
